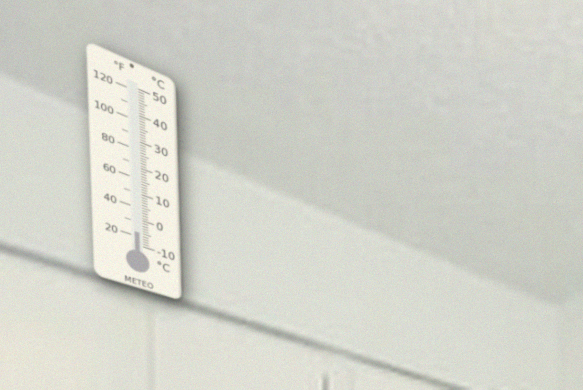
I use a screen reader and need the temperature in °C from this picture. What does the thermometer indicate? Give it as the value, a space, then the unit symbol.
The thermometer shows -5 °C
